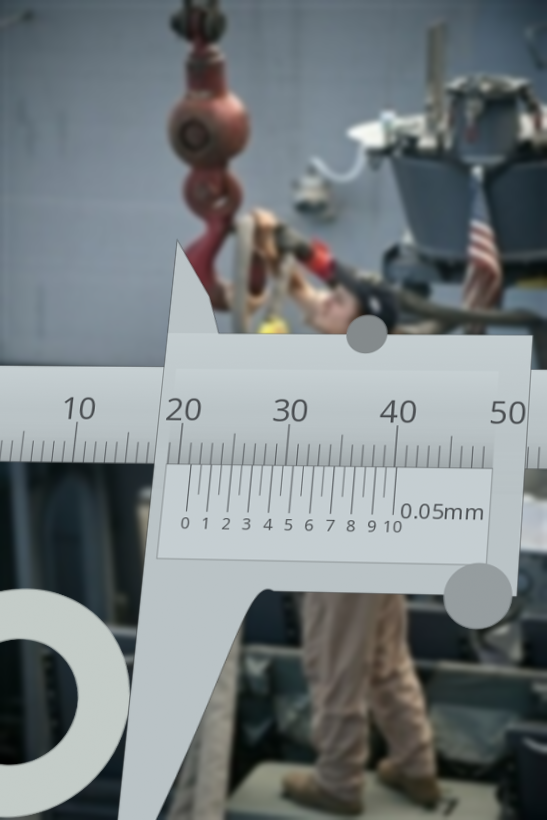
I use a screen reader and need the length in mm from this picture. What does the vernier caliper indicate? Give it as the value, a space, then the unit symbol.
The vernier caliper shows 21.2 mm
